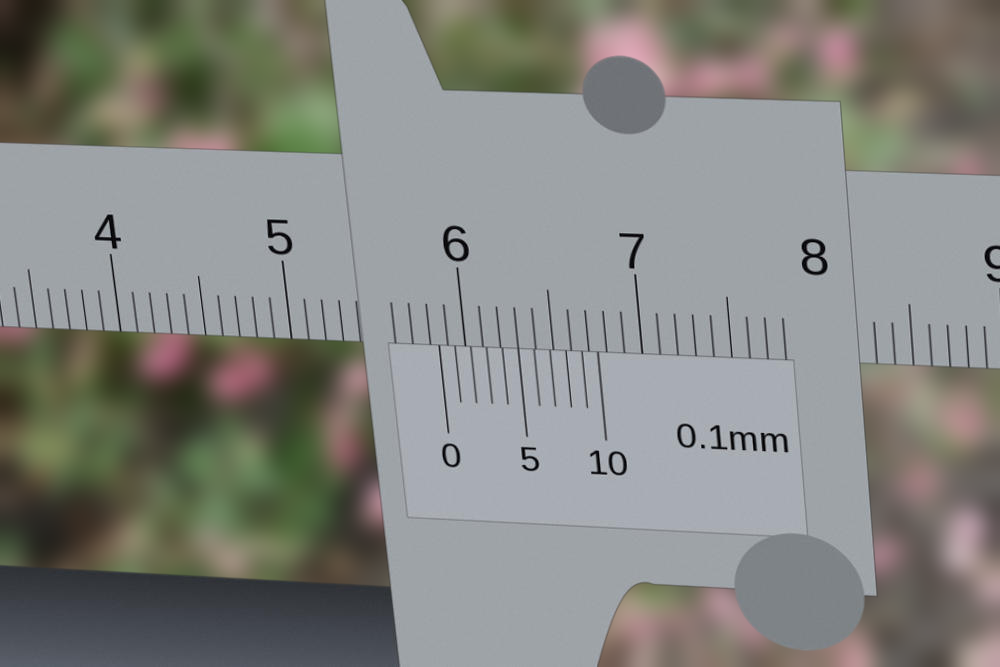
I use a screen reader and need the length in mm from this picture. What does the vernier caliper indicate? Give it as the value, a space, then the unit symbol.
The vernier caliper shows 58.5 mm
